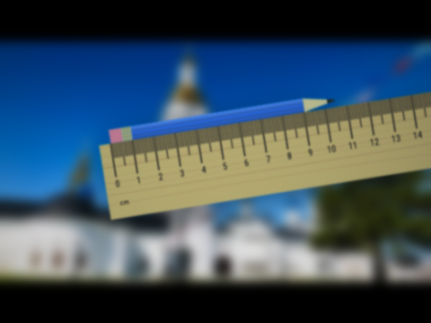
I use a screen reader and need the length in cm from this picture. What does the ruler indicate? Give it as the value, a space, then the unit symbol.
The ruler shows 10.5 cm
